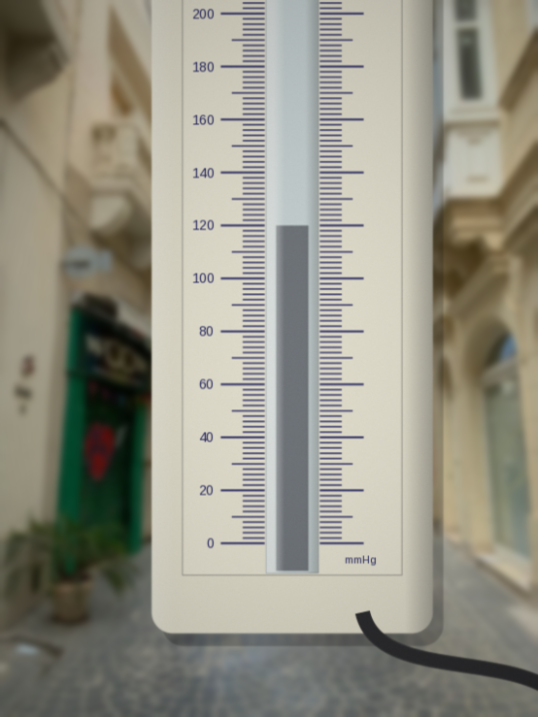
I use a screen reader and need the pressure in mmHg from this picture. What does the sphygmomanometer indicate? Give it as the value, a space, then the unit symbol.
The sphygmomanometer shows 120 mmHg
